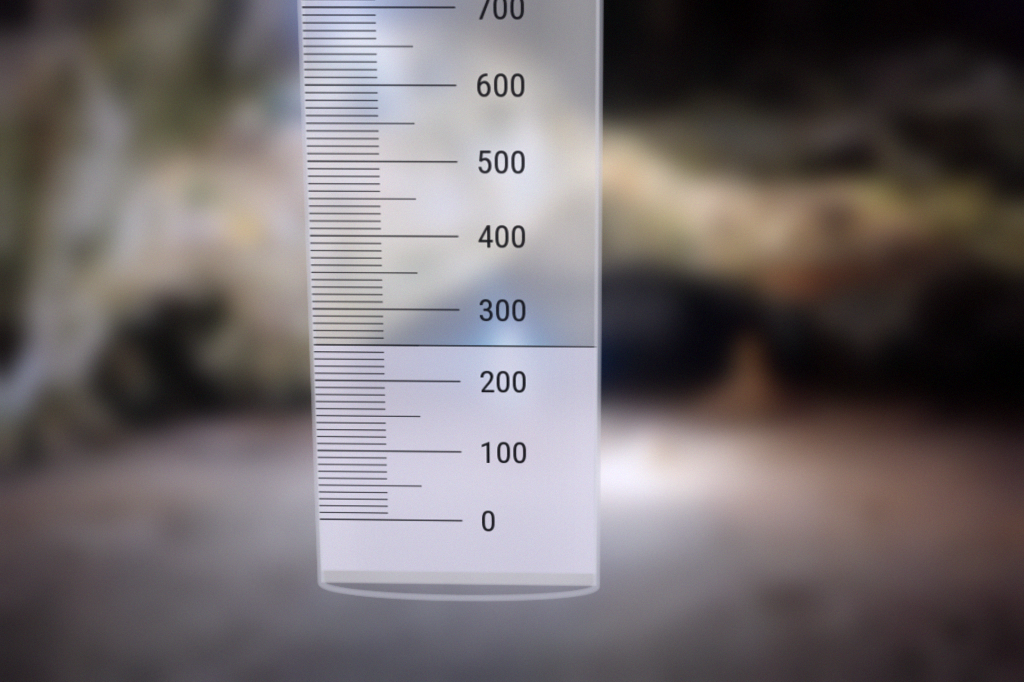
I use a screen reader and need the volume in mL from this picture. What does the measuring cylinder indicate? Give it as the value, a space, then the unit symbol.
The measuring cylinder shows 250 mL
